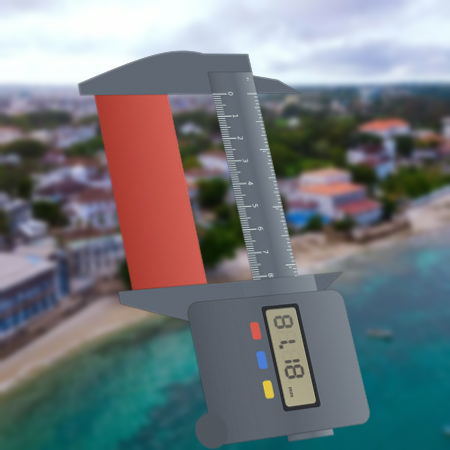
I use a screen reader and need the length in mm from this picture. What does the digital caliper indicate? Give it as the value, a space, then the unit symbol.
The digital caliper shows 81.18 mm
